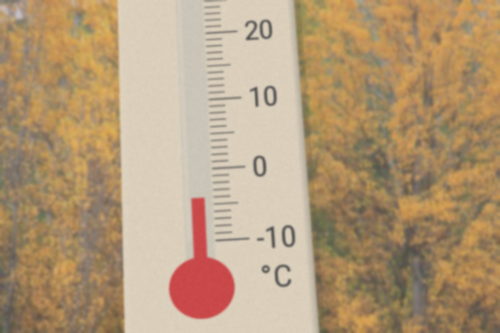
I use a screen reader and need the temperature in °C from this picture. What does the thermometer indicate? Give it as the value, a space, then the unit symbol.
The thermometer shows -4 °C
